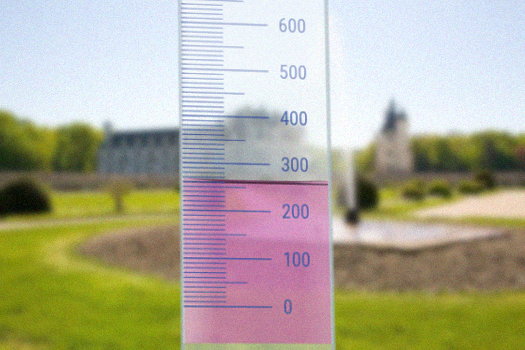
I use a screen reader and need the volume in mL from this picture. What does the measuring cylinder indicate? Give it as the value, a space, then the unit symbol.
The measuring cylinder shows 260 mL
